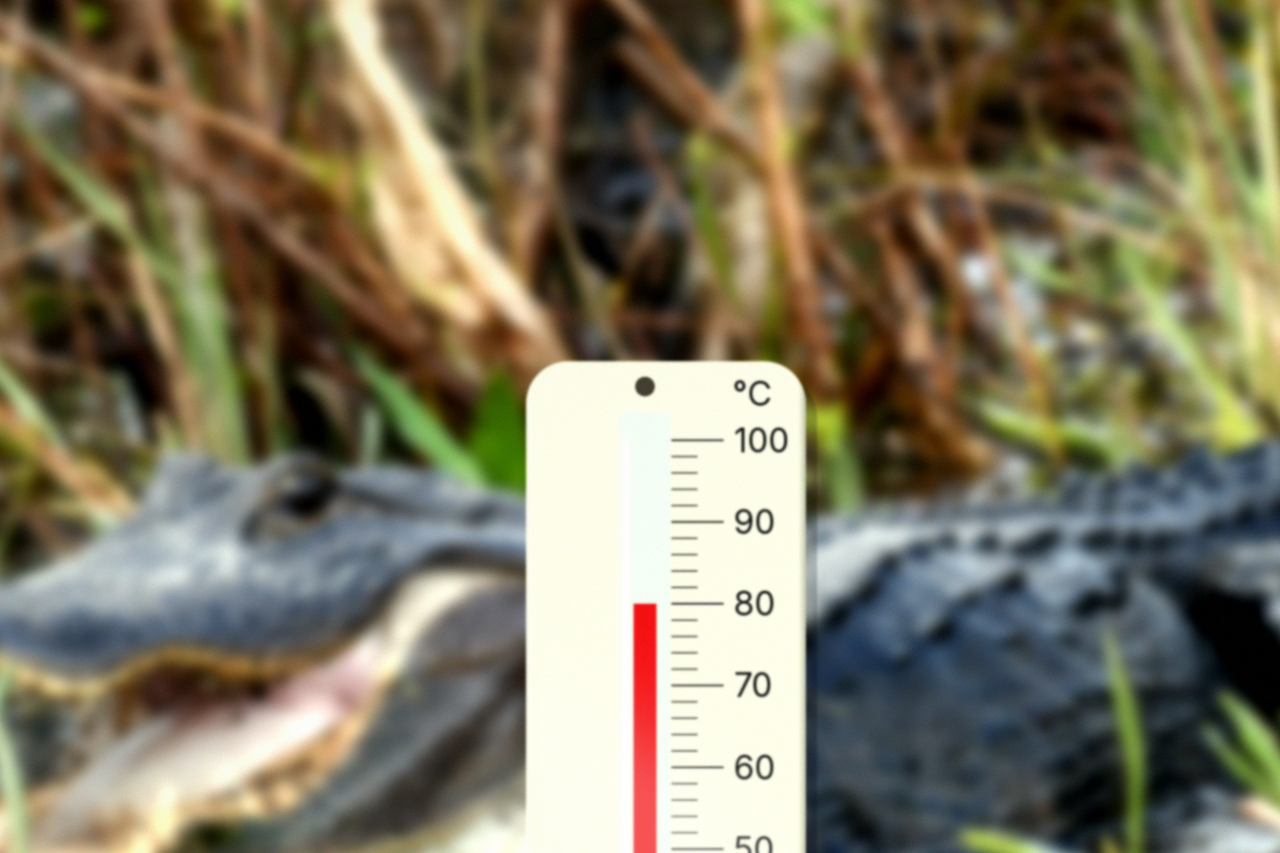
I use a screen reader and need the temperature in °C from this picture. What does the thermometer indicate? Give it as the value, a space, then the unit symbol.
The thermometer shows 80 °C
